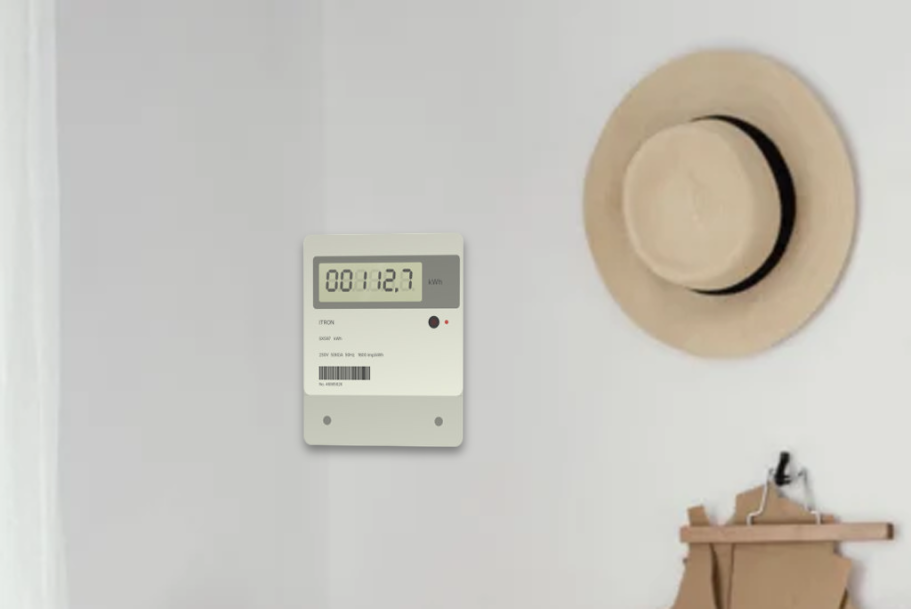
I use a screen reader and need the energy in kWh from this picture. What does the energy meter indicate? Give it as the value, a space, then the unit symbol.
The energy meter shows 112.7 kWh
